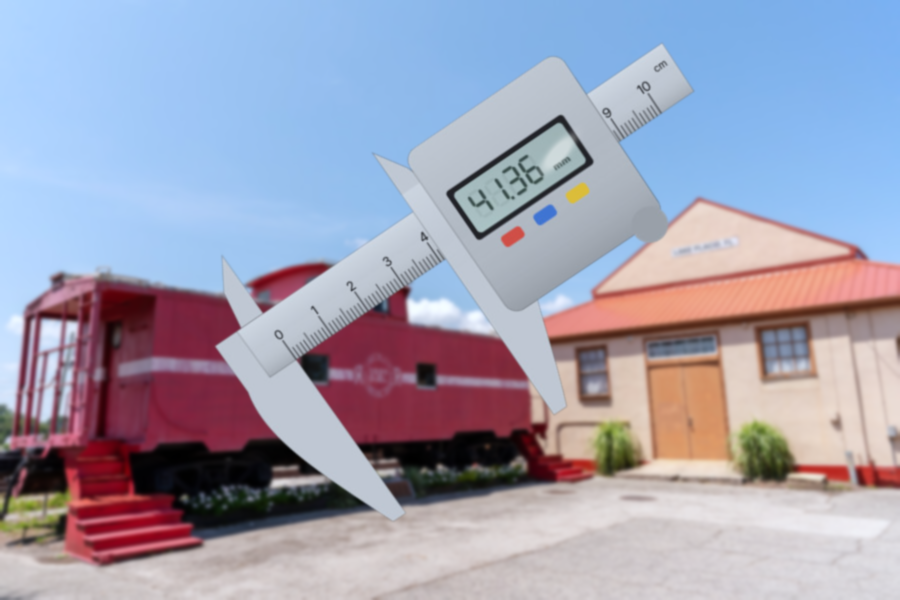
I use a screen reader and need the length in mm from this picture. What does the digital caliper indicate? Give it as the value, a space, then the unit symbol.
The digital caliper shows 41.36 mm
